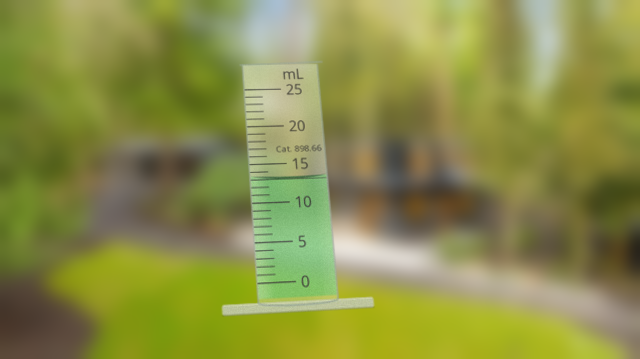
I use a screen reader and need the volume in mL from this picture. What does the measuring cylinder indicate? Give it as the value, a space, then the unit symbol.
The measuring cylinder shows 13 mL
